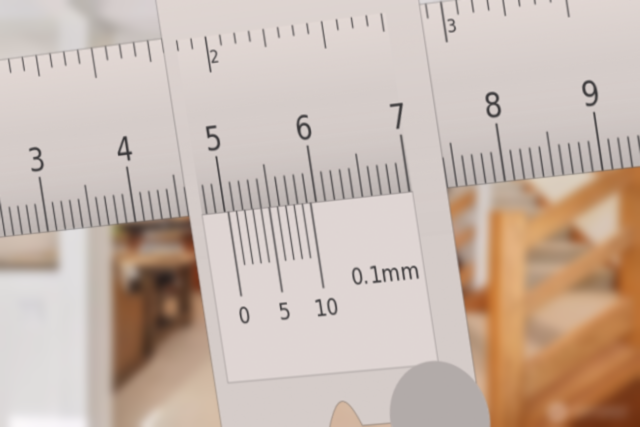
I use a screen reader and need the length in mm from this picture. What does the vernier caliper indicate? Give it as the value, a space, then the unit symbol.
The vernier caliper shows 50.4 mm
